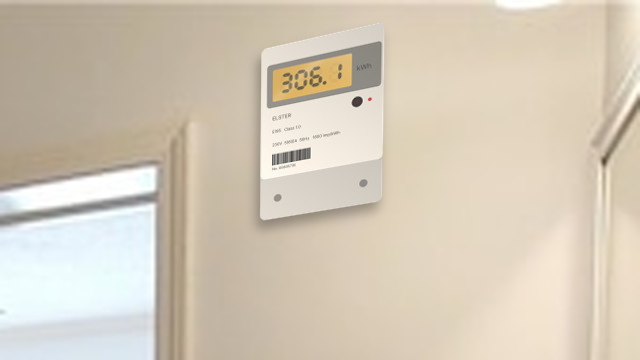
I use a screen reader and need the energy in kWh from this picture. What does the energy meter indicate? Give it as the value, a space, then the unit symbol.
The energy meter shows 306.1 kWh
